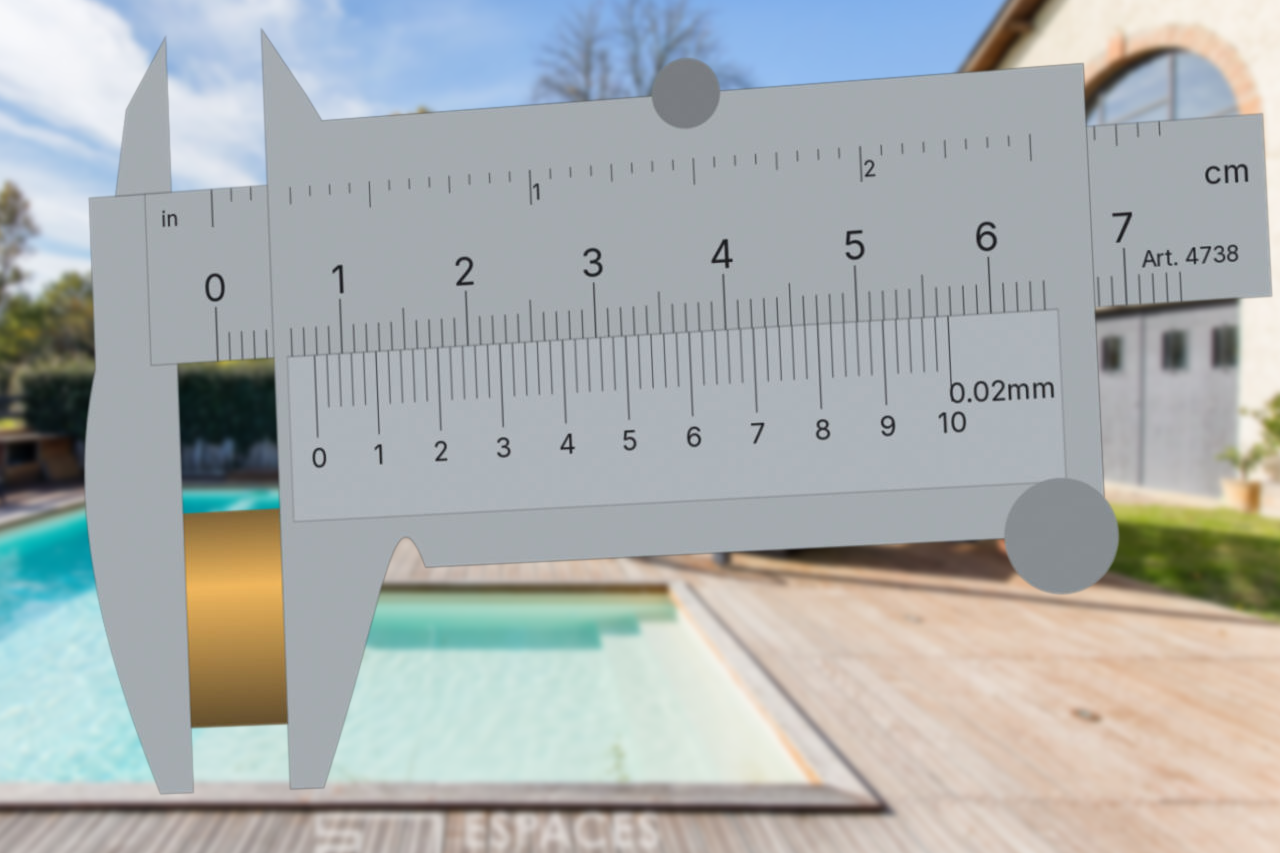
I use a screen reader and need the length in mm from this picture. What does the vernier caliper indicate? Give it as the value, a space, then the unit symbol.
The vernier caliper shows 7.8 mm
